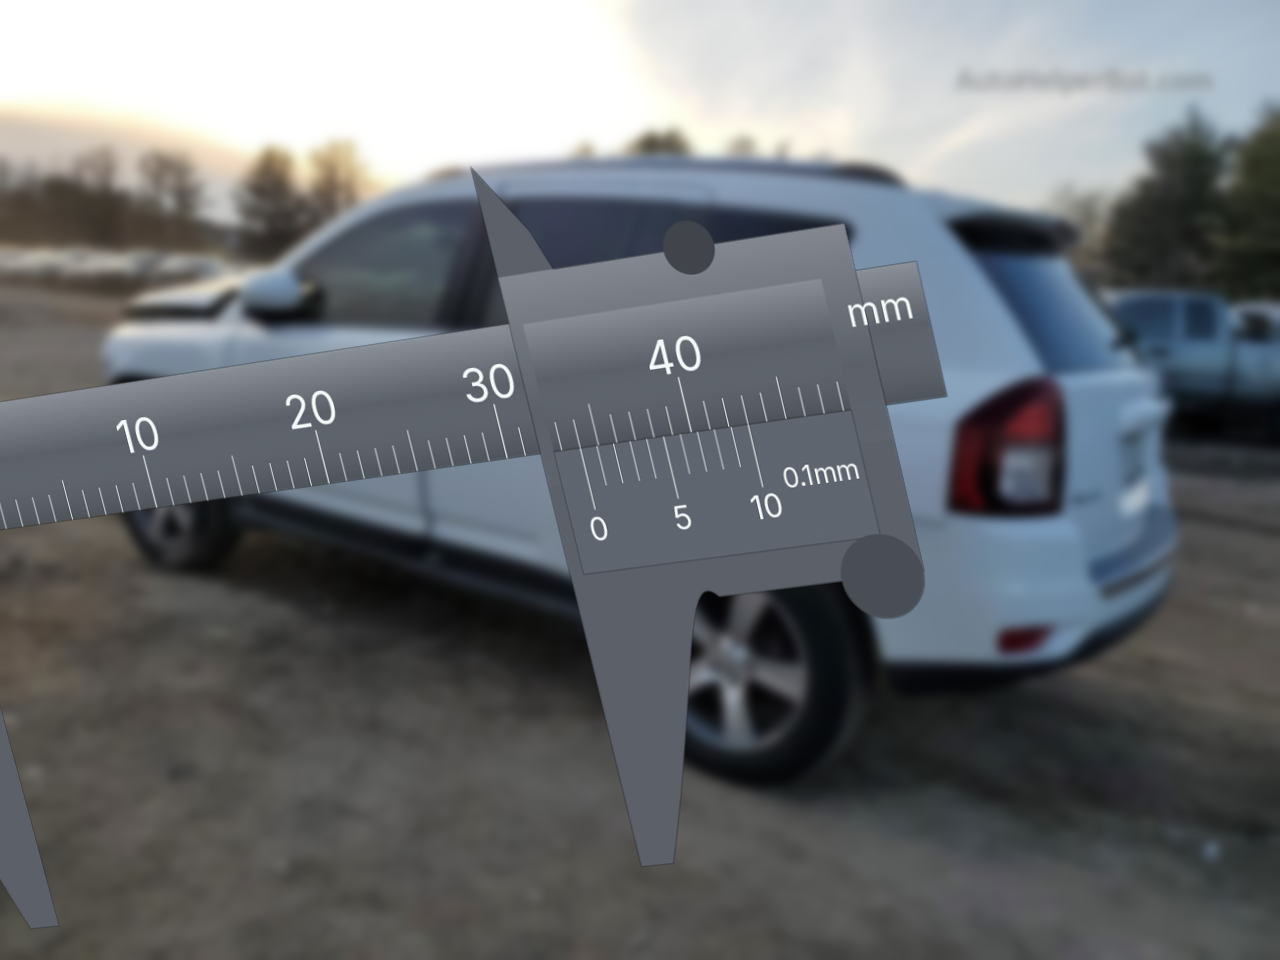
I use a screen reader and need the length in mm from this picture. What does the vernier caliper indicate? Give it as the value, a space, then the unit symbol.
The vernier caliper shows 34.0 mm
